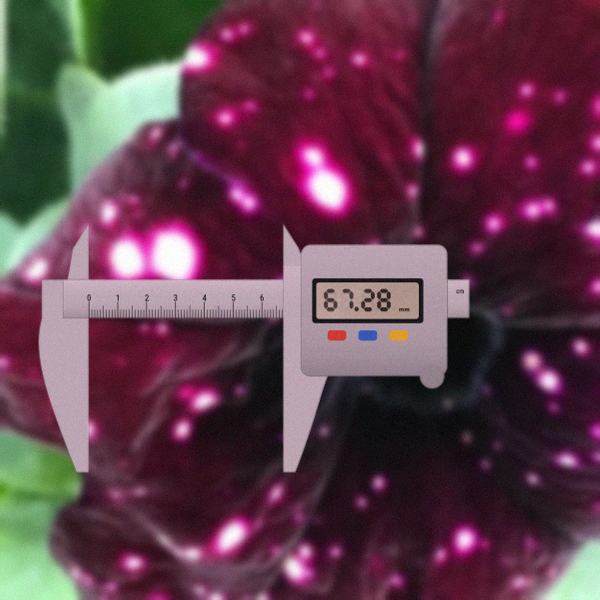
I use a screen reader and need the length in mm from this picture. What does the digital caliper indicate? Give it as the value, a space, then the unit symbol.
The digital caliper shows 67.28 mm
